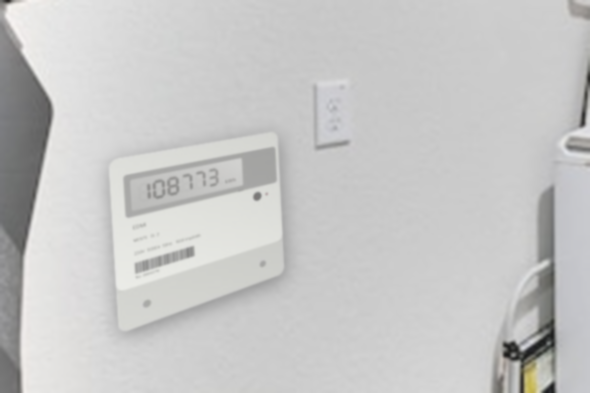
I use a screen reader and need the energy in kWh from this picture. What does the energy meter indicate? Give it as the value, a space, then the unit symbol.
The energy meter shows 108773 kWh
